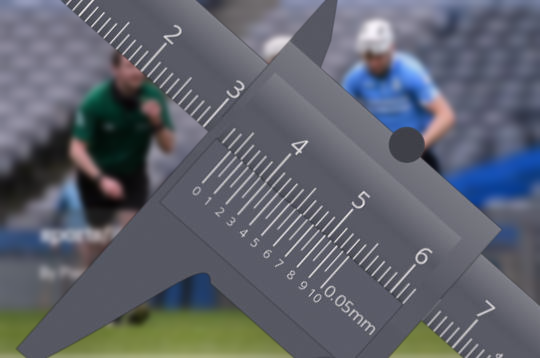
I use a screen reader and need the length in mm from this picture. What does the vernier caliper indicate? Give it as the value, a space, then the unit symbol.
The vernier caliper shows 34.4 mm
